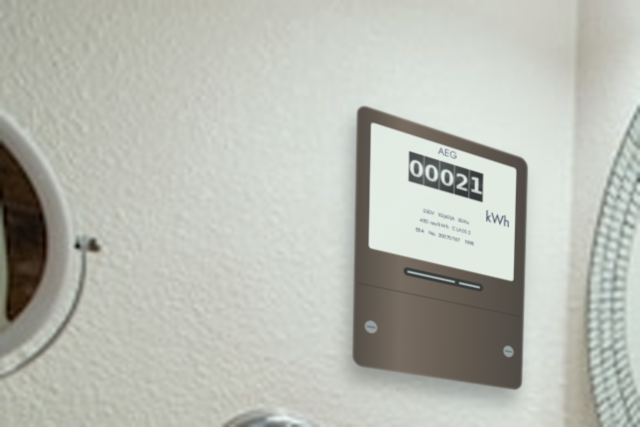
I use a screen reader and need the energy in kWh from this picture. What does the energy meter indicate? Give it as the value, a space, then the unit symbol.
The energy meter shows 21 kWh
